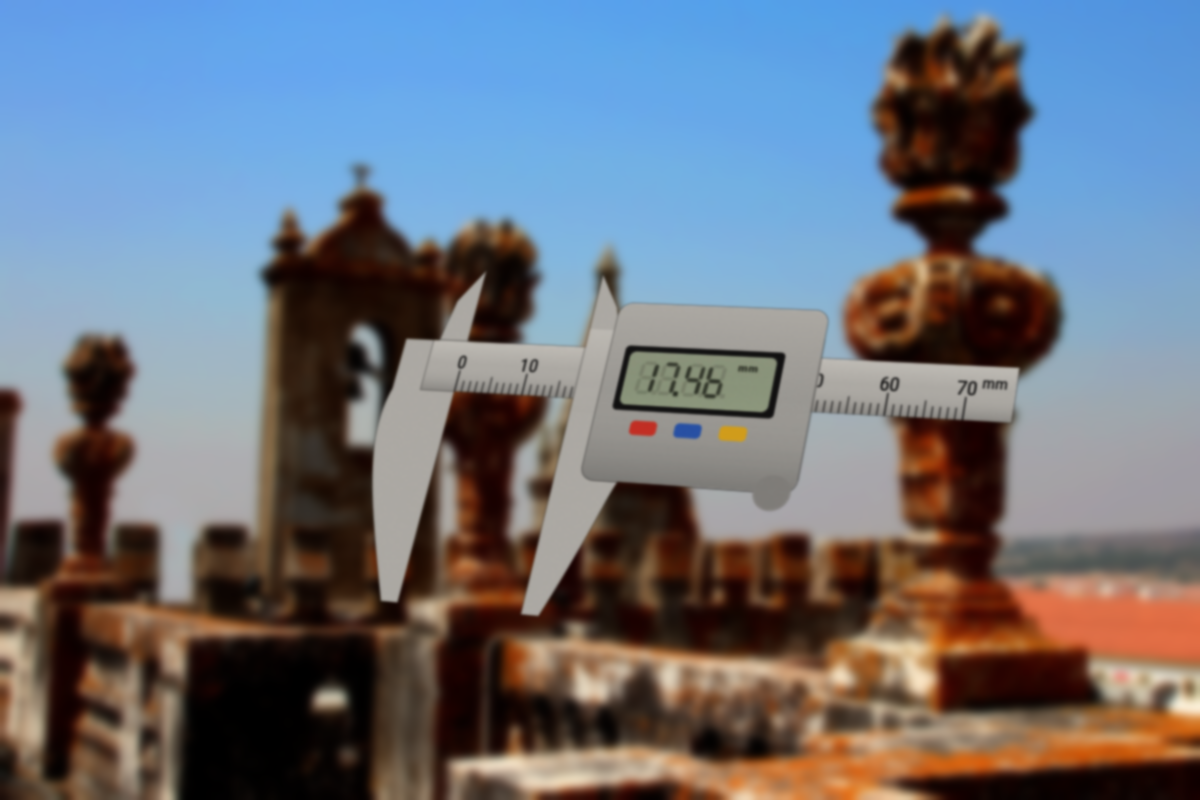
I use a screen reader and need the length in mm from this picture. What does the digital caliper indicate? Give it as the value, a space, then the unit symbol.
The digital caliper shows 17.46 mm
